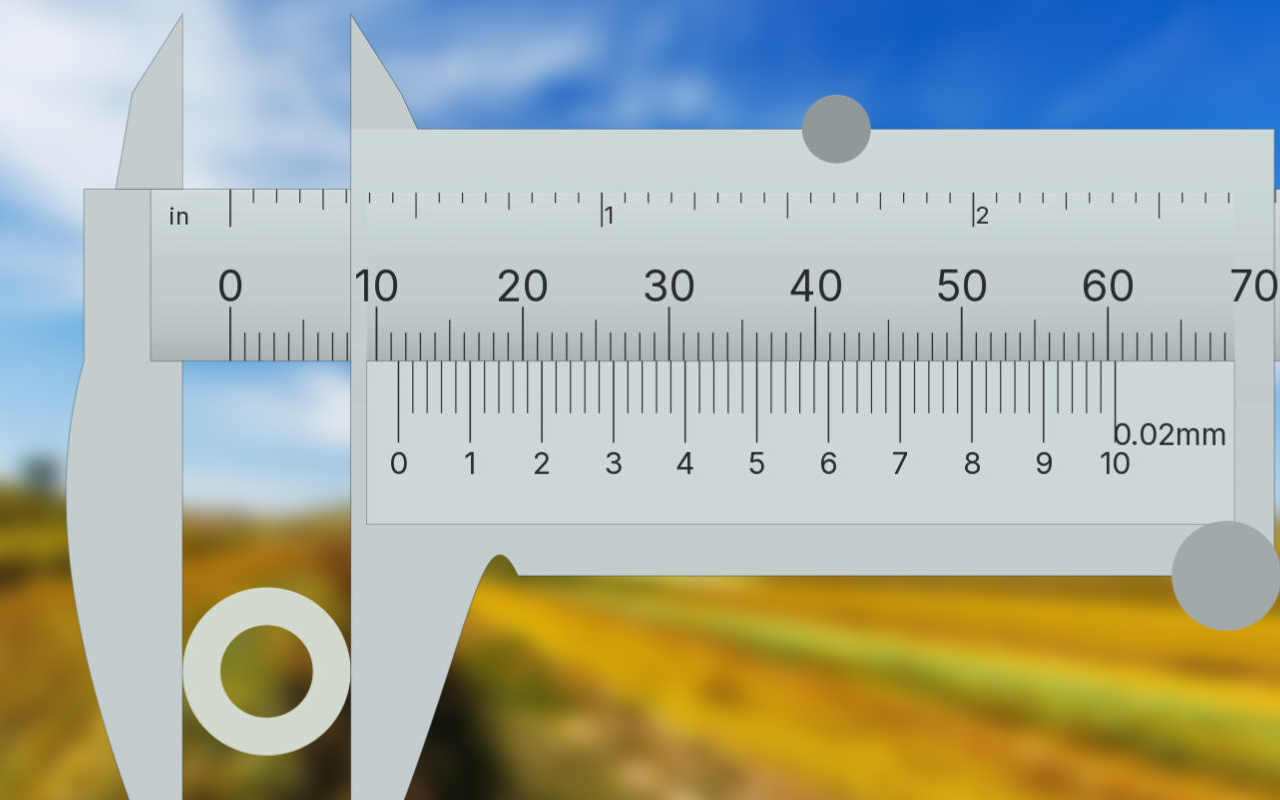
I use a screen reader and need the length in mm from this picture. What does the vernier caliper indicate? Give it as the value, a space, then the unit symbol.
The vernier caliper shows 11.5 mm
